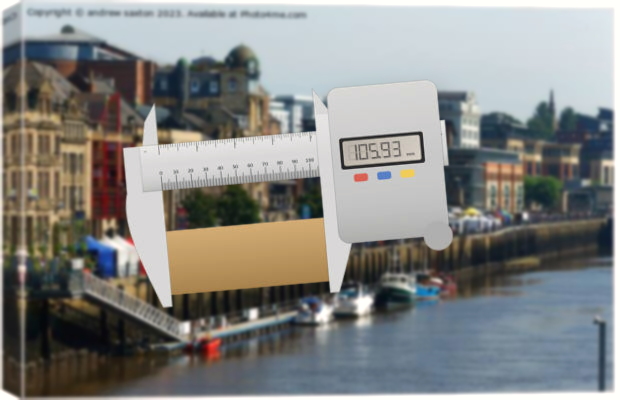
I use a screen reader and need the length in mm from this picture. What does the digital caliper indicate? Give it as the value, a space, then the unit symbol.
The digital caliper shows 105.93 mm
